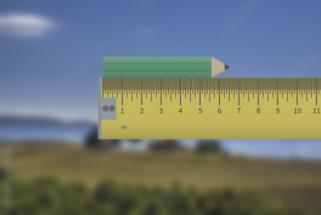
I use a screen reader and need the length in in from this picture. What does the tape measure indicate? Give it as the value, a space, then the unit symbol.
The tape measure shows 6.5 in
